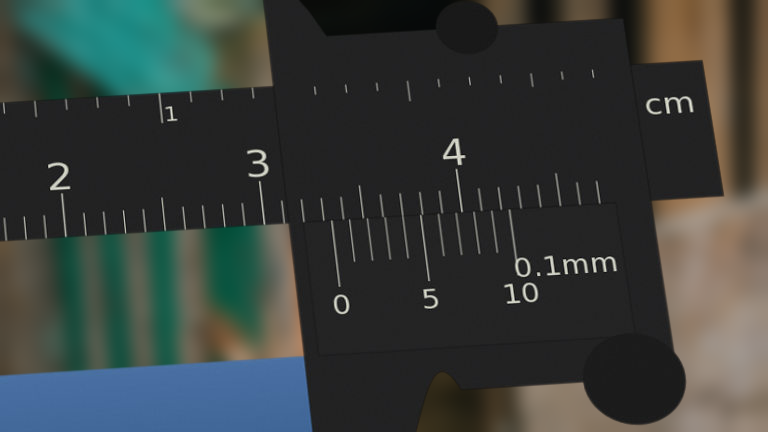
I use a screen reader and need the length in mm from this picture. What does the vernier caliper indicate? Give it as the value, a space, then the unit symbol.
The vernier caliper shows 33.4 mm
